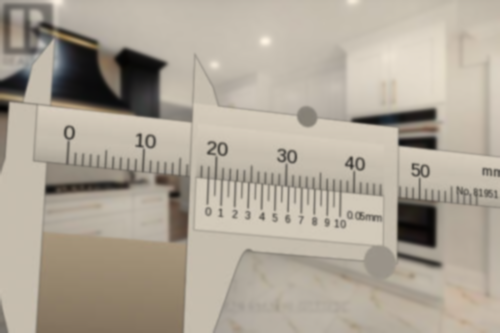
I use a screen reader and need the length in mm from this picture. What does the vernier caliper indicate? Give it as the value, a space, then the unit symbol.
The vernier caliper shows 19.0 mm
